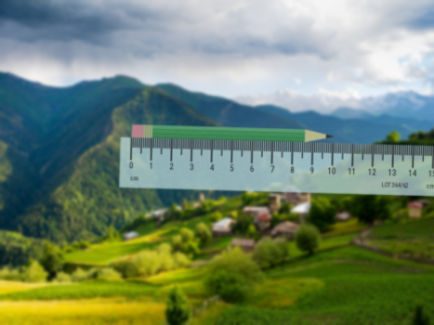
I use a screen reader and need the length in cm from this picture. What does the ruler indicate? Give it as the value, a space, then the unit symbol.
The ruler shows 10 cm
